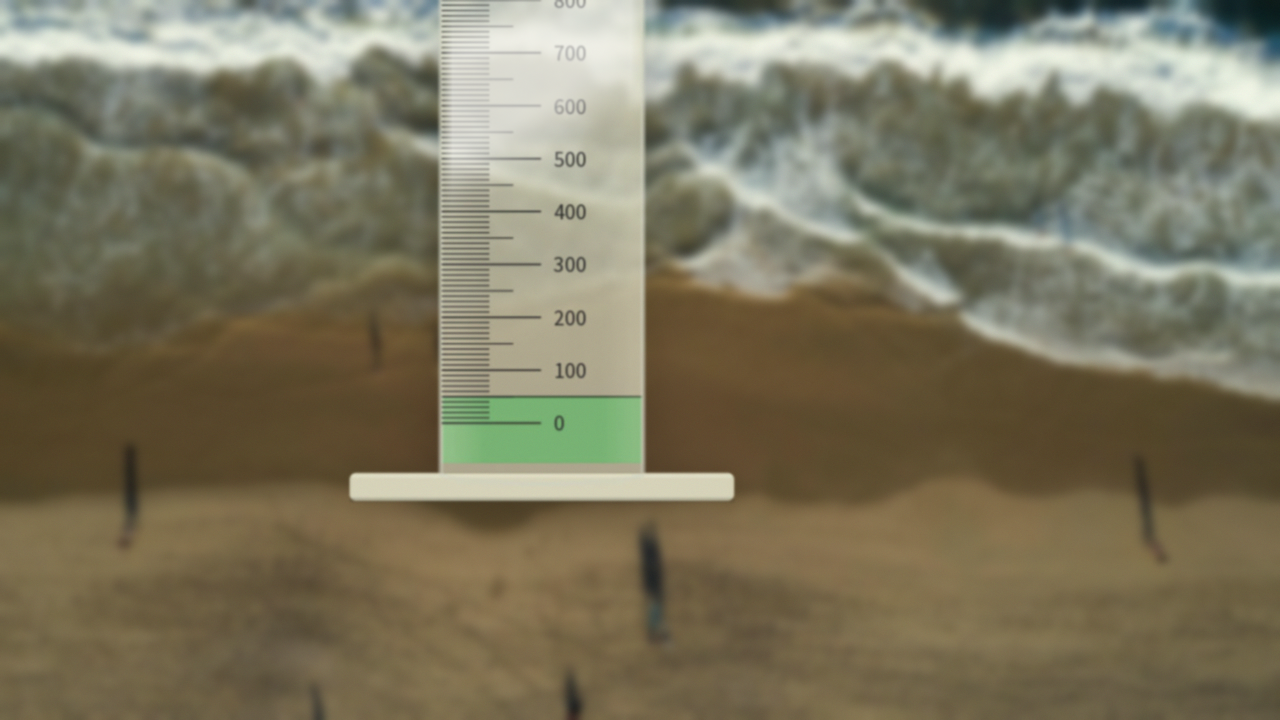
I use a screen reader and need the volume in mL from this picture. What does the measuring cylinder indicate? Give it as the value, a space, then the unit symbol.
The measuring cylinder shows 50 mL
